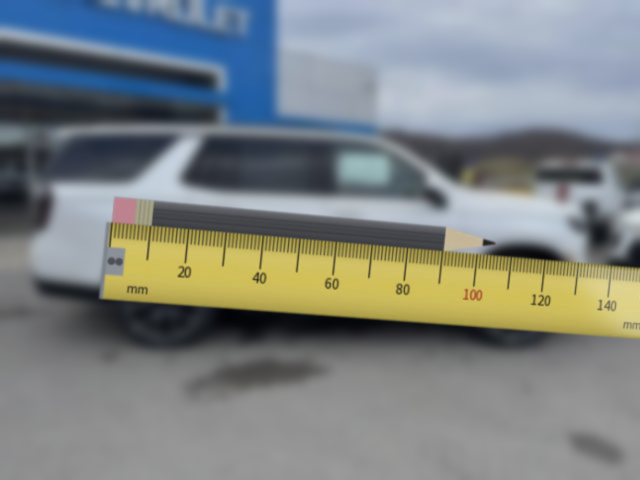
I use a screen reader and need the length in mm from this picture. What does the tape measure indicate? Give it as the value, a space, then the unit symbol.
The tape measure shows 105 mm
